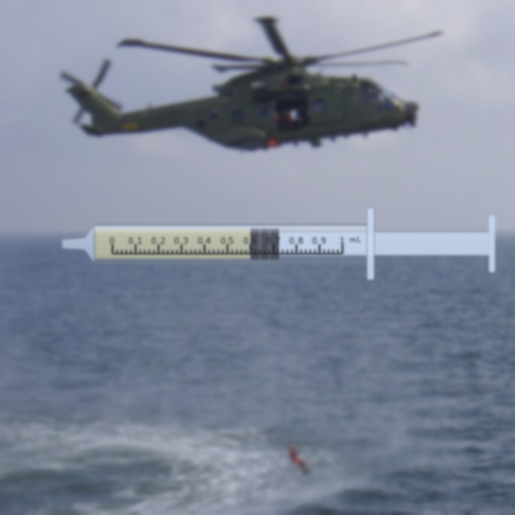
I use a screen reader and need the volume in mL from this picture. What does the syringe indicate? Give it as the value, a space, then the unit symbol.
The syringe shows 0.6 mL
